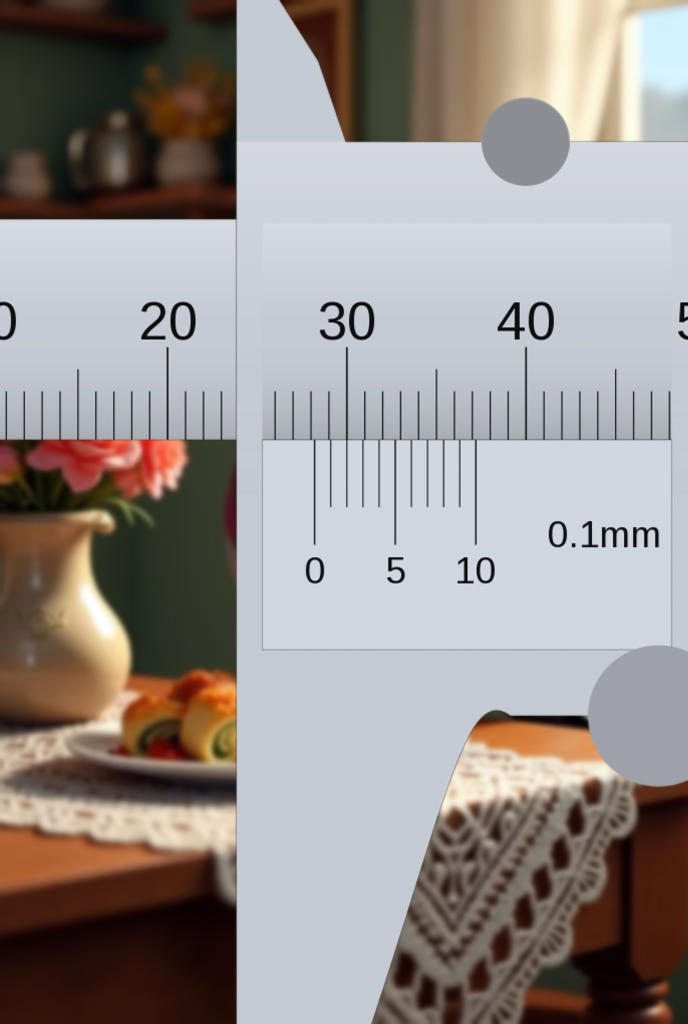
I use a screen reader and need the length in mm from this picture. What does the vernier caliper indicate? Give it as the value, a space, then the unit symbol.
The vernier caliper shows 28.2 mm
